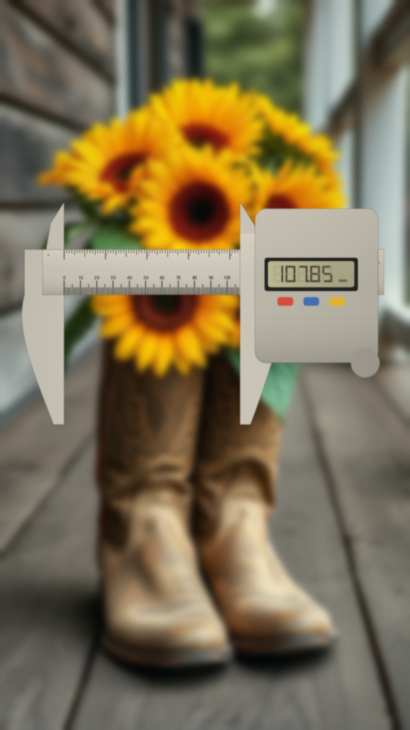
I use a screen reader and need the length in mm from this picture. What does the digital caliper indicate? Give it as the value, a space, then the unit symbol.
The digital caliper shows 107.85 mm
